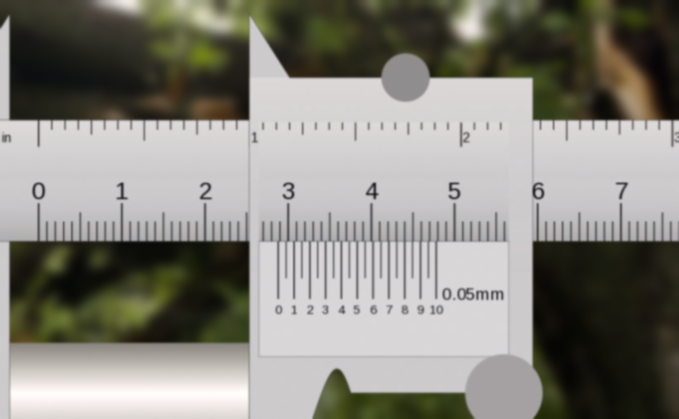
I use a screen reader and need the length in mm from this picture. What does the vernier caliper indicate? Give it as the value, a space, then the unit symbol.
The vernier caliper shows 28.8 mm
